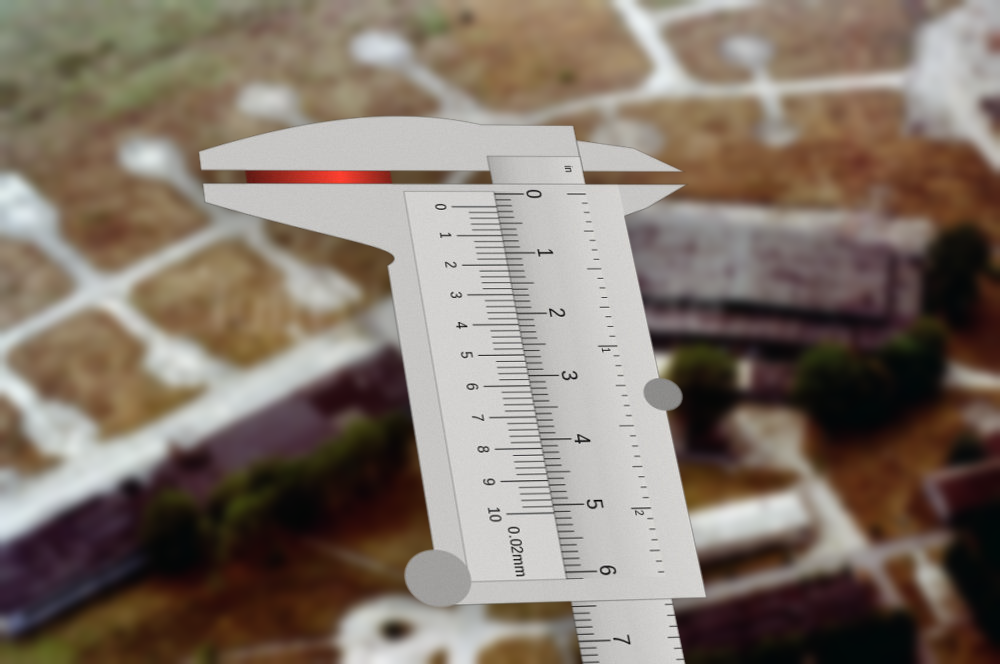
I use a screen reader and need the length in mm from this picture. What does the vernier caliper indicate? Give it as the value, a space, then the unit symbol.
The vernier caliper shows 2.2 mm
